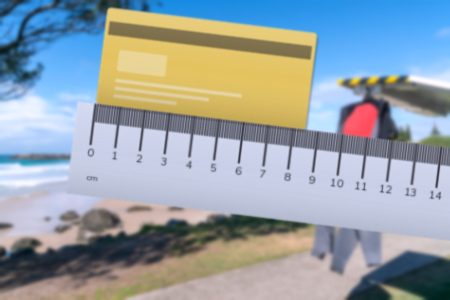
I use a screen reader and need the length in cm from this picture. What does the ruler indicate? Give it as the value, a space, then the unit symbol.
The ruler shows 8.5 cm
